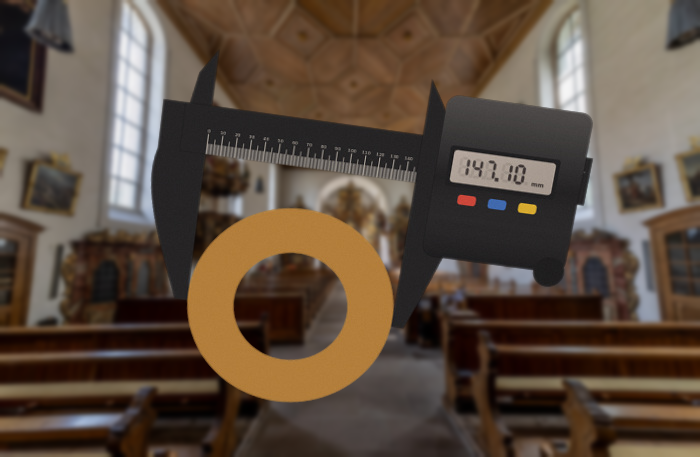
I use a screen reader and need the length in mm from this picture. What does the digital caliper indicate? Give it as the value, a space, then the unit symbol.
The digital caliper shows 147.10 mm
